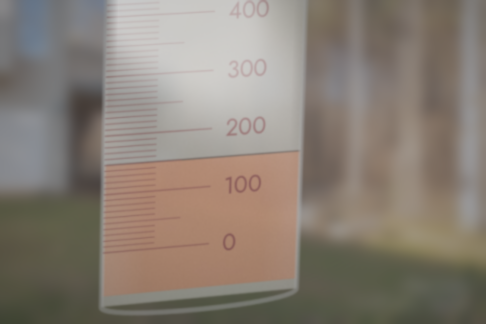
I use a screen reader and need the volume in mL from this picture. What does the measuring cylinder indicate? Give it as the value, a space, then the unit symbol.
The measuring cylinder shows 150 mL
